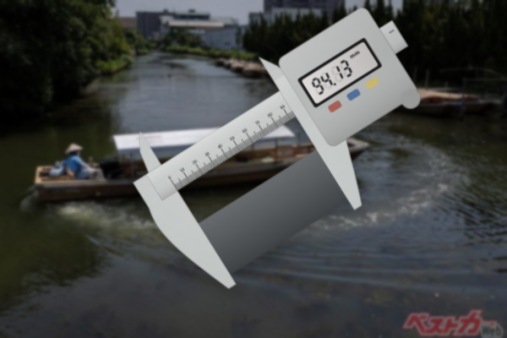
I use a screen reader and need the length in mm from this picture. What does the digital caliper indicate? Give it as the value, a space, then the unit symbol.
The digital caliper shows 94.13 mm
